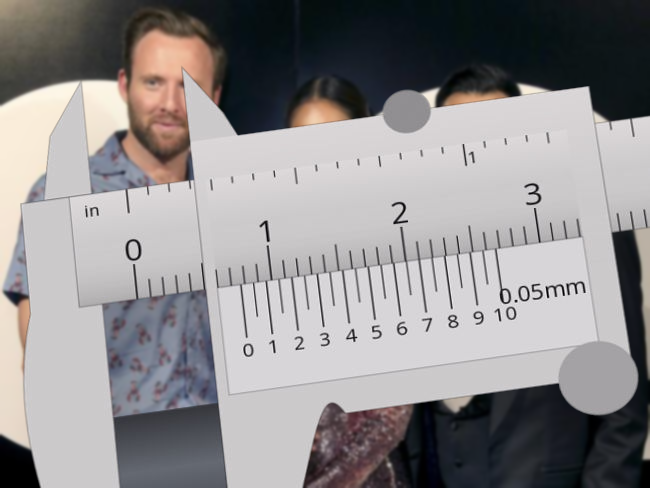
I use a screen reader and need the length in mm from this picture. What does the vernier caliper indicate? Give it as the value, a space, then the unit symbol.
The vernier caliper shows 7.7 mm
